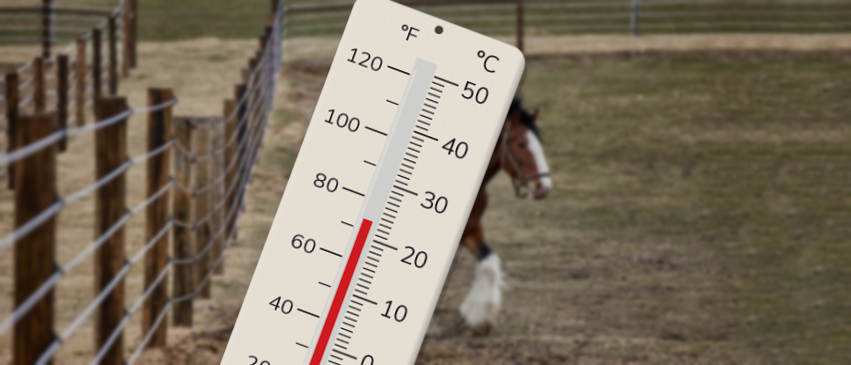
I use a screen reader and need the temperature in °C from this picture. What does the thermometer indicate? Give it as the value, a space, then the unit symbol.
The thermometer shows 23 °C
